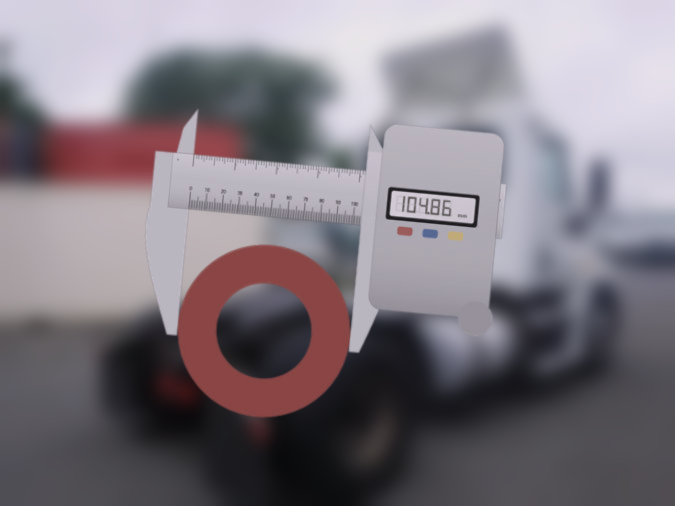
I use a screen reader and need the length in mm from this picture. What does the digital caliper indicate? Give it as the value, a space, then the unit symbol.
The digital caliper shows 104.86 mm
